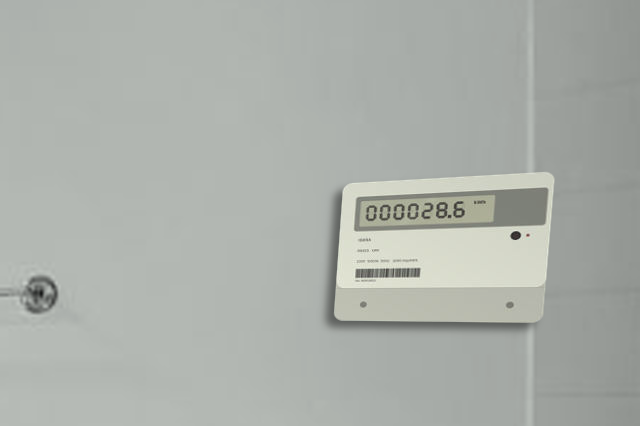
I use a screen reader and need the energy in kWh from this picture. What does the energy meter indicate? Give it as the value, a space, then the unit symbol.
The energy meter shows 28.6 kWh
